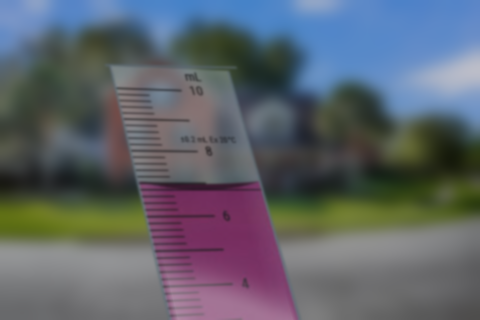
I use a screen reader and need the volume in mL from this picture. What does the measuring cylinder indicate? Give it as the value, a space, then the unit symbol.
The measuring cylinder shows 6.8 mL
